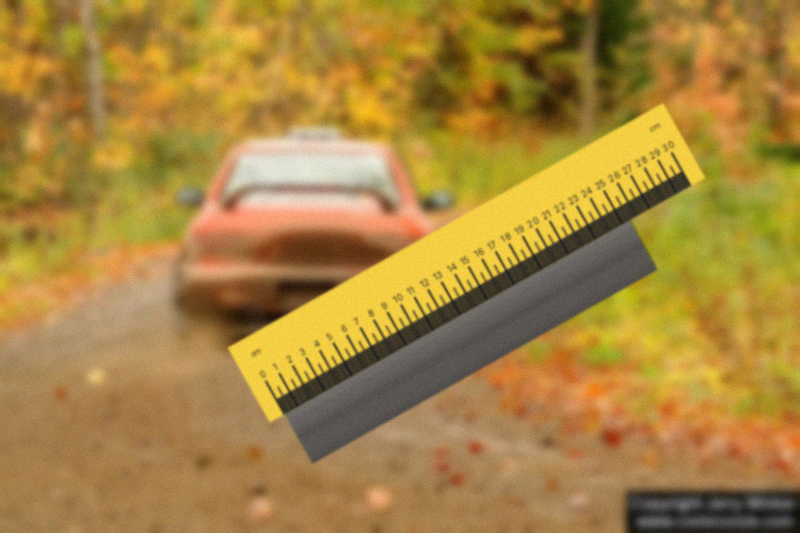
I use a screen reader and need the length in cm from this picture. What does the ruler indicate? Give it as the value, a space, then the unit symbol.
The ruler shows 25.5 cm
